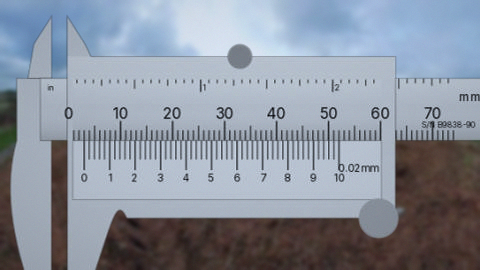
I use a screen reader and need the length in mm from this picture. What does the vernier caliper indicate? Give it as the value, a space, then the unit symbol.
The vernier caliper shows 3.0 mm
